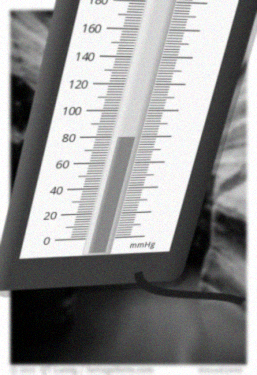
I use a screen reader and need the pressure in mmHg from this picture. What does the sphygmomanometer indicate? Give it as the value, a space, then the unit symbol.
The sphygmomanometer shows 80 mmHg
